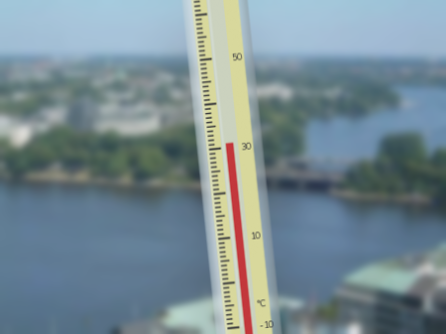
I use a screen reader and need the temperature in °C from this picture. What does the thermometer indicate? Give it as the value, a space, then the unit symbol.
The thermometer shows 31 °C
